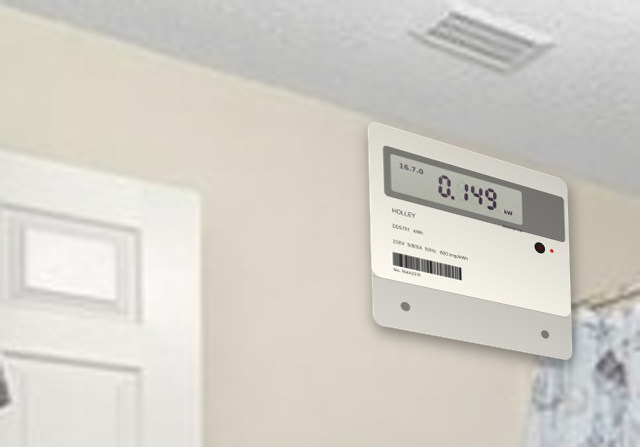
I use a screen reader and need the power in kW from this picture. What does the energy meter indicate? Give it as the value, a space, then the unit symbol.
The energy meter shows 0.149 kW
